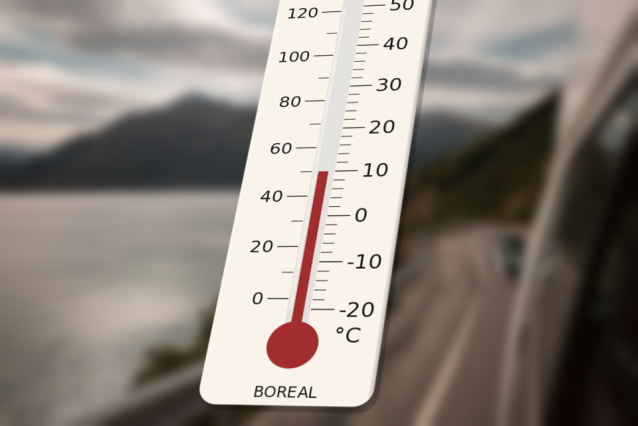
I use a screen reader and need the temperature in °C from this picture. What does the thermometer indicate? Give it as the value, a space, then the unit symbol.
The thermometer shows 10 °C
